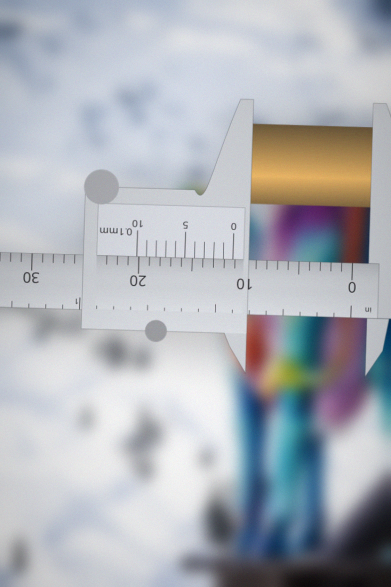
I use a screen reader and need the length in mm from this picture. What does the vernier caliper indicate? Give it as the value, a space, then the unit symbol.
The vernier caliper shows 11.2 mm
